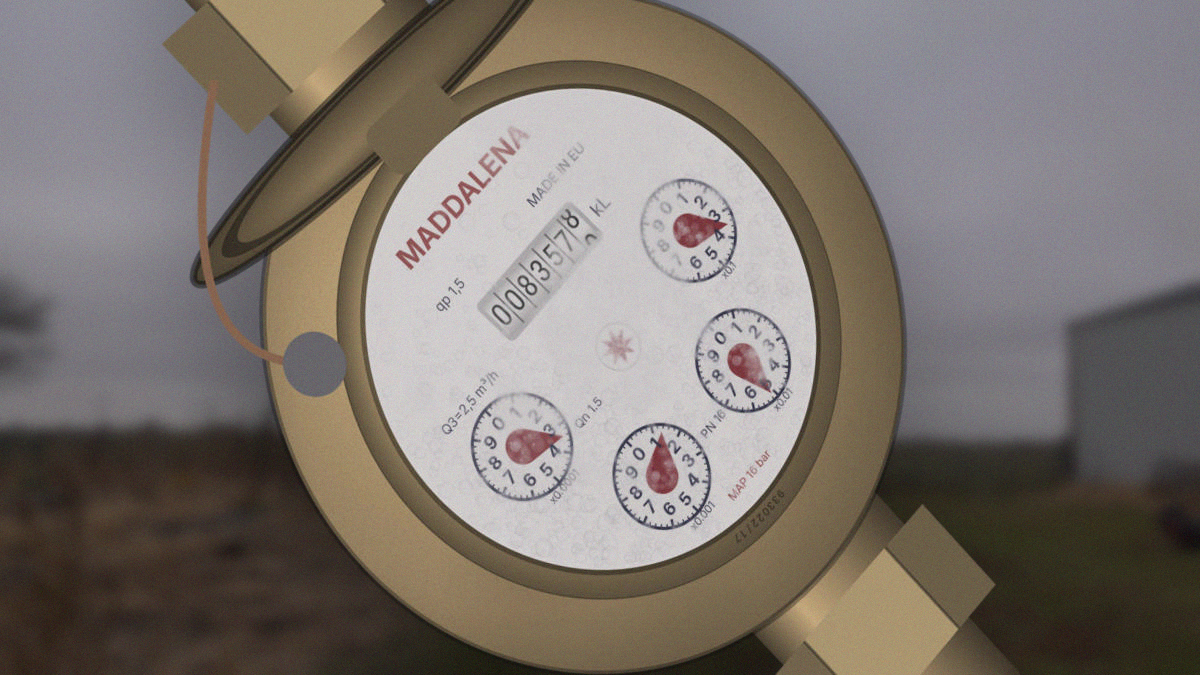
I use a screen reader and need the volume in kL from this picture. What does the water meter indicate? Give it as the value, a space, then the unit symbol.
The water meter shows 83578.3513 kL
